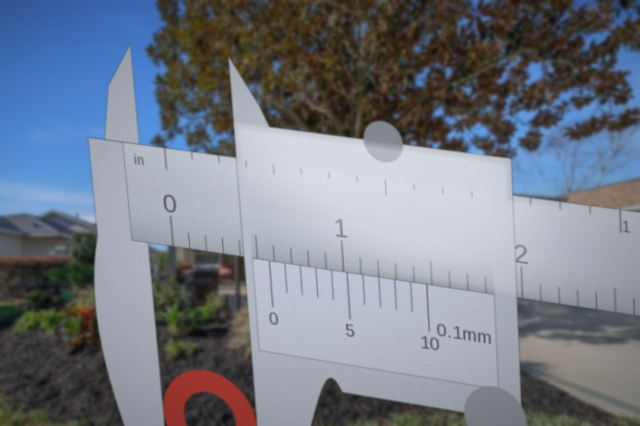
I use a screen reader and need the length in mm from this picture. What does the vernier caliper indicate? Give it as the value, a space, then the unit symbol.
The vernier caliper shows 5.7 mm
